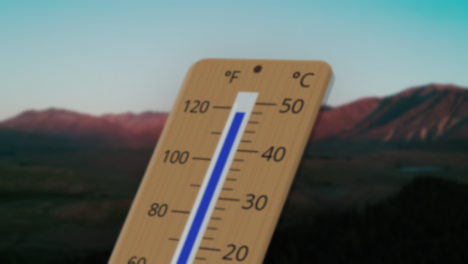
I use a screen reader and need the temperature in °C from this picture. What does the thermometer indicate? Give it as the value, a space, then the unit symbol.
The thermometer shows 48 °C
